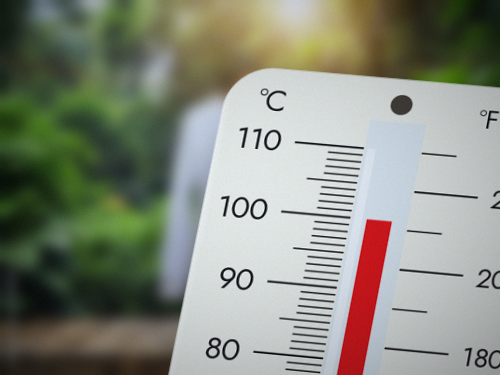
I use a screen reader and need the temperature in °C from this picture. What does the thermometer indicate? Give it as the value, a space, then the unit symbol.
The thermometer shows 100 °C
